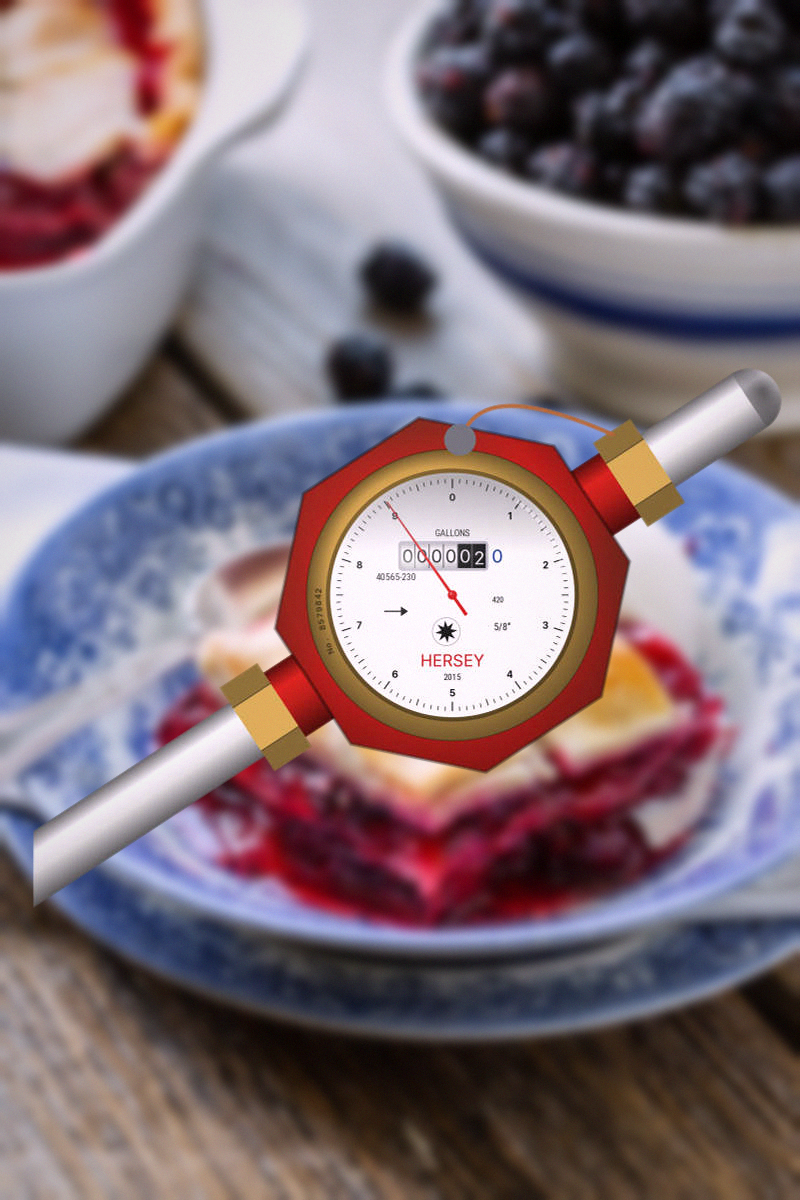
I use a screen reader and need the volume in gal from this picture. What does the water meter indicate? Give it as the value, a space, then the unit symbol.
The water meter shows 19.0 gal
